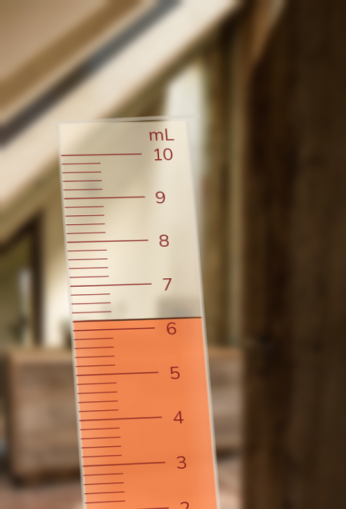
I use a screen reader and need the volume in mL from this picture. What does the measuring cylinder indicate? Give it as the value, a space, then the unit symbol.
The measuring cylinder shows 6.2 mL
